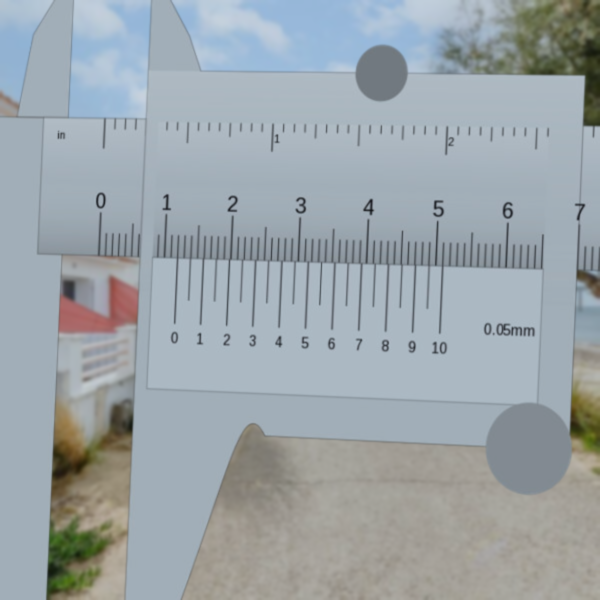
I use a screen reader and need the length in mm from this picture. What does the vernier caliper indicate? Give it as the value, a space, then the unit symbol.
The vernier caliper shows 12.0 mm
